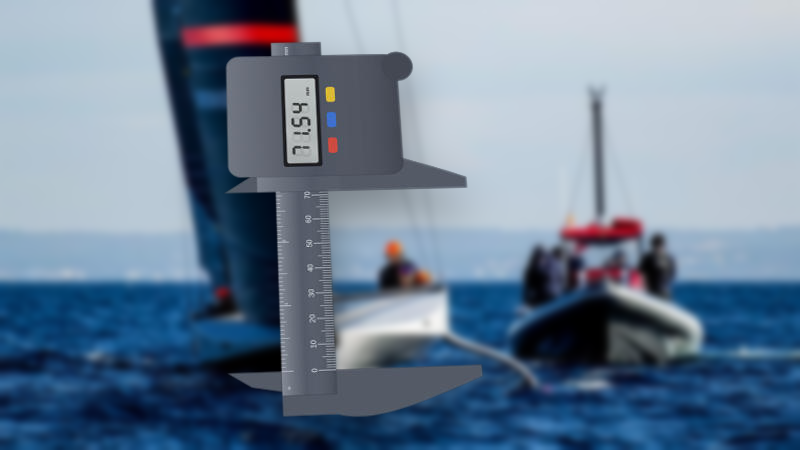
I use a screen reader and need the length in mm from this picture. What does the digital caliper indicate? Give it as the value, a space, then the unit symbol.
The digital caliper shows 71.54 mm
